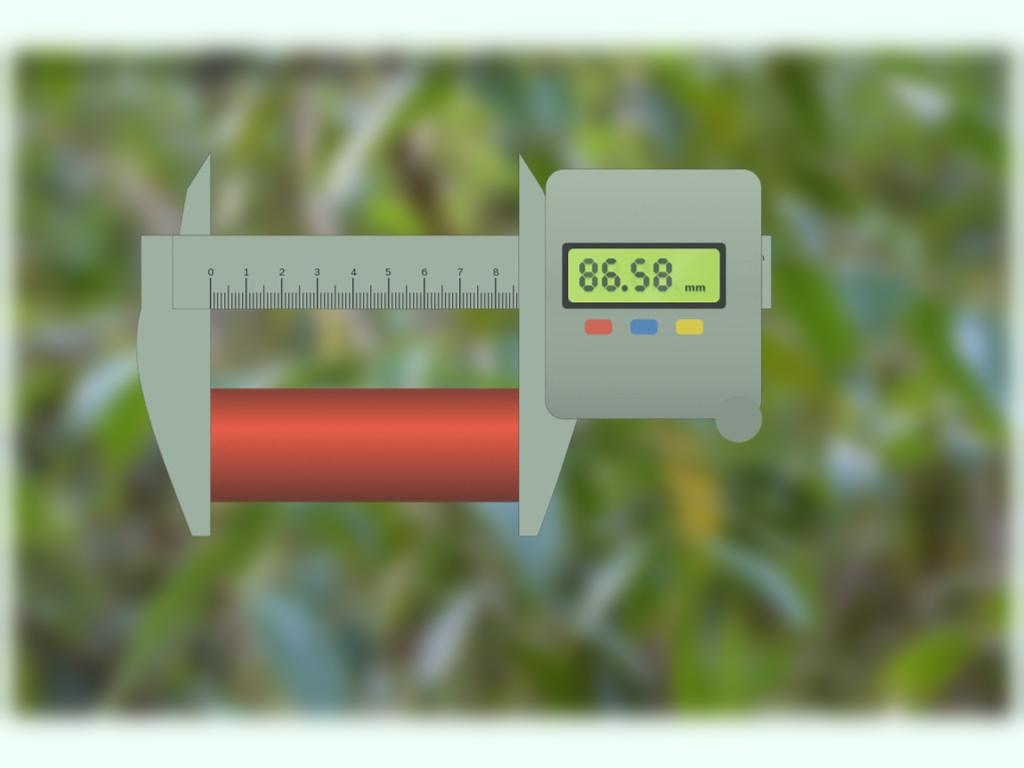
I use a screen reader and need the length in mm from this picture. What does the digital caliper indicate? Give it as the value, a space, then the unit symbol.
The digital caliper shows 86.58 mm
